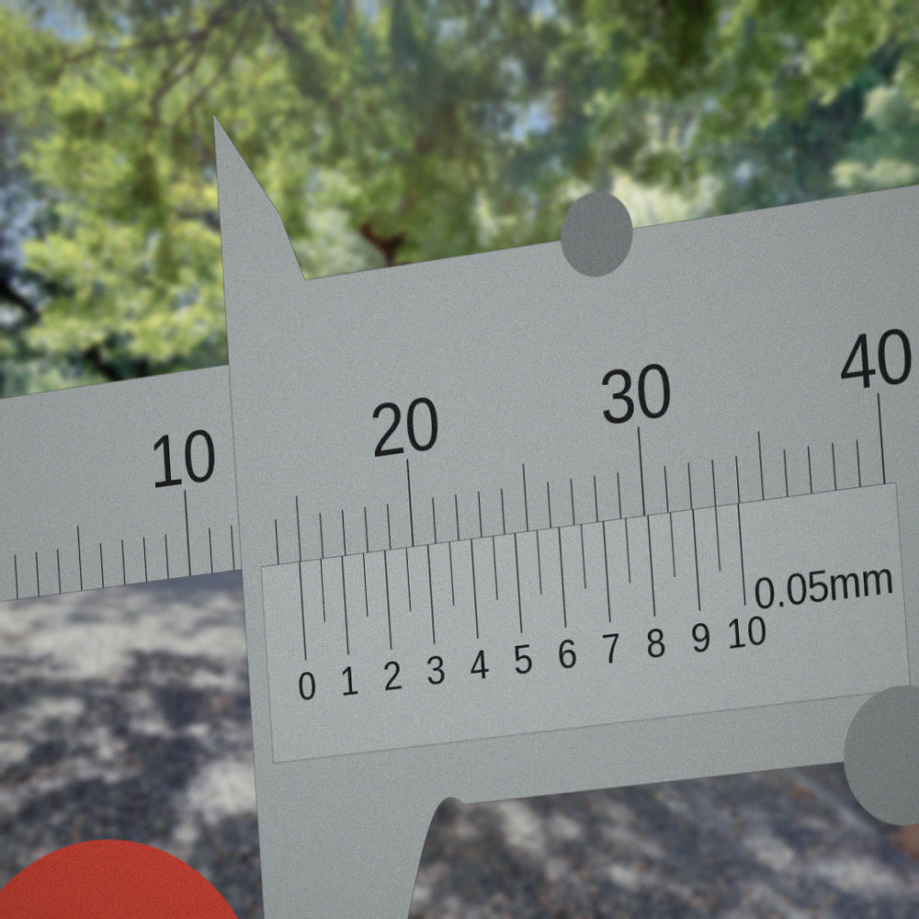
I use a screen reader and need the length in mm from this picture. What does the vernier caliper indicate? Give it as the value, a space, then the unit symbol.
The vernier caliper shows 14.95 mm
